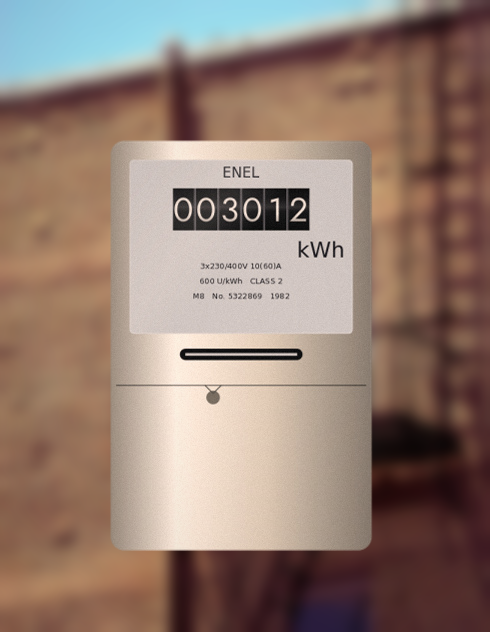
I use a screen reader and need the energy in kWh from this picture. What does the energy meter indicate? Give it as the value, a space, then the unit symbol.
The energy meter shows 3012 kWh
